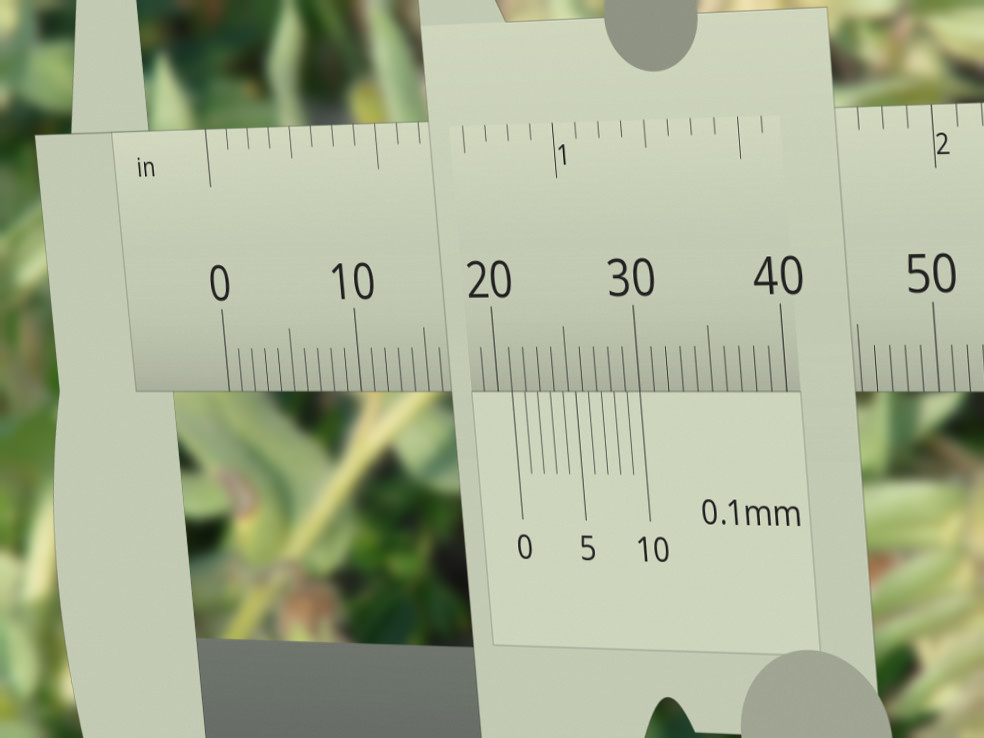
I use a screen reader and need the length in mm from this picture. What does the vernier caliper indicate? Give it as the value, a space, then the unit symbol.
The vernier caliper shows 21.0 mm
